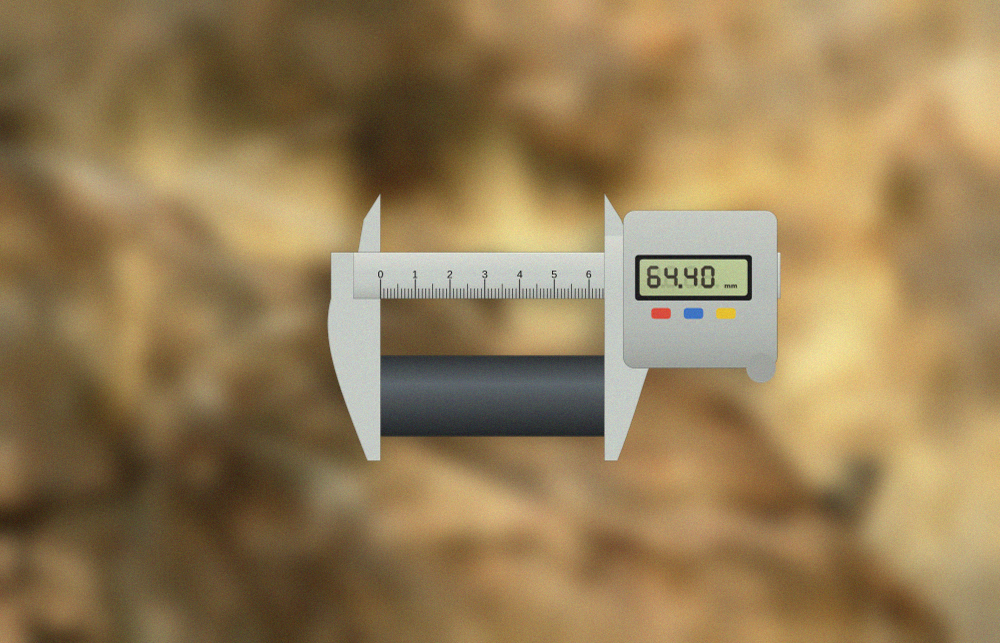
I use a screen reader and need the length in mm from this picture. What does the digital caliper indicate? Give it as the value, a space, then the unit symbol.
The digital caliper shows 64.40 mm
